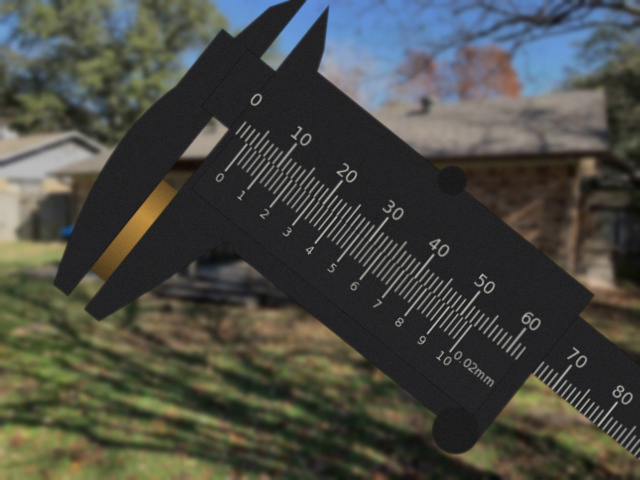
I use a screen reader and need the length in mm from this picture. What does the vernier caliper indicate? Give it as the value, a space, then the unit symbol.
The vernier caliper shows 3.5 mm
